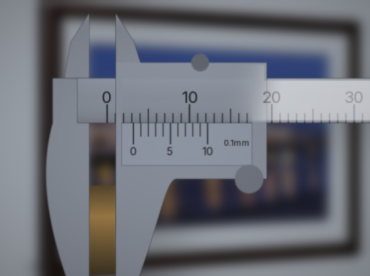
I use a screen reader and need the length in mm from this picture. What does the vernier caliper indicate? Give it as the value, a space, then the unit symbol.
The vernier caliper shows 3.2 mm
